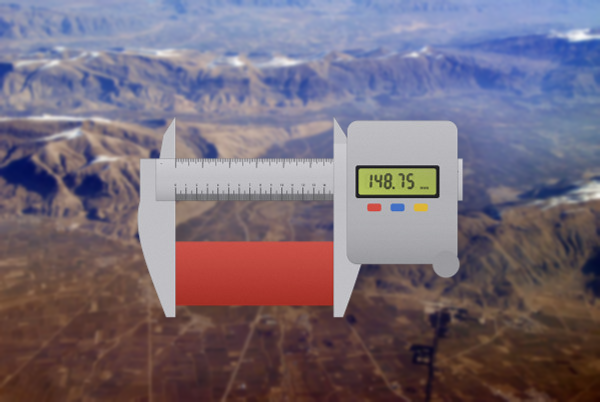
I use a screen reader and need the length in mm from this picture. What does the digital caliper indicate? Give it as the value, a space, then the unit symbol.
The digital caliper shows 148.75 mm
